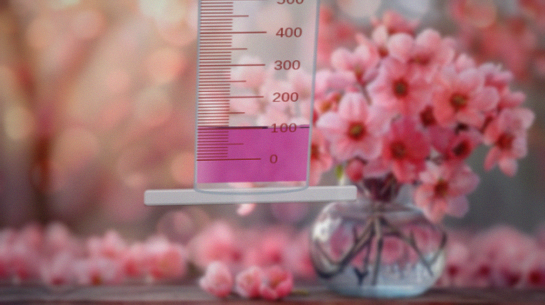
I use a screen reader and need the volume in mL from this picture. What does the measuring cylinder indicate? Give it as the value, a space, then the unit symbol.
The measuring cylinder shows 100 mL
